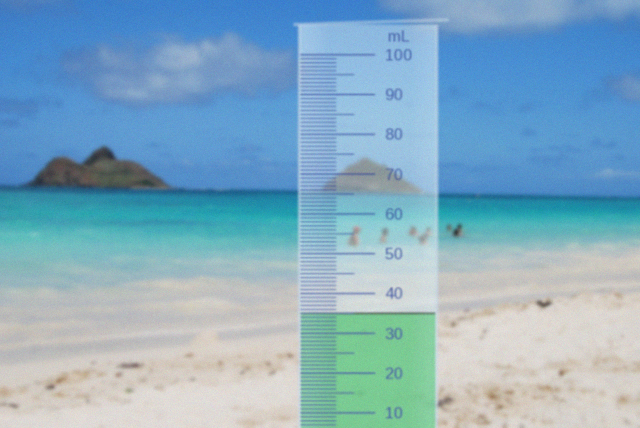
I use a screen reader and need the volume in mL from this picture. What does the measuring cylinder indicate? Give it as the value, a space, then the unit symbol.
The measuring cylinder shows 35 mL
